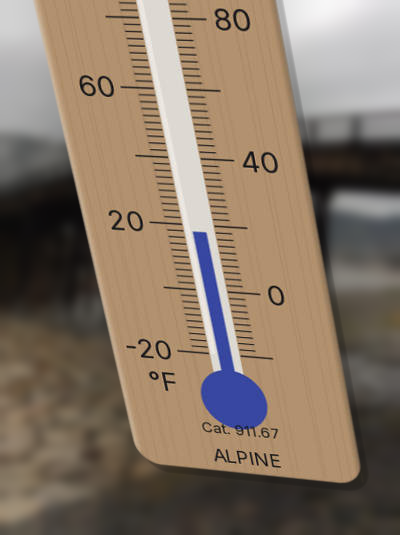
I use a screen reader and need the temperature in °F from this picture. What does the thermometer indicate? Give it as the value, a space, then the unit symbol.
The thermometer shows 18 °F
